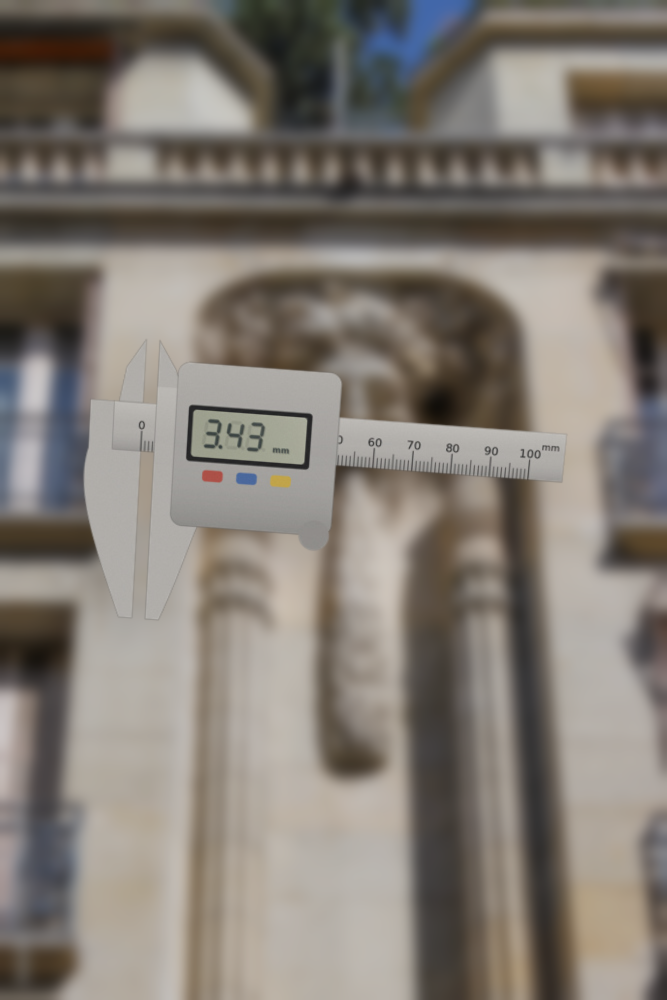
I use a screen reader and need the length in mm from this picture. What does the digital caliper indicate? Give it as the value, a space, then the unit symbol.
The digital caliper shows 3.43 mm
